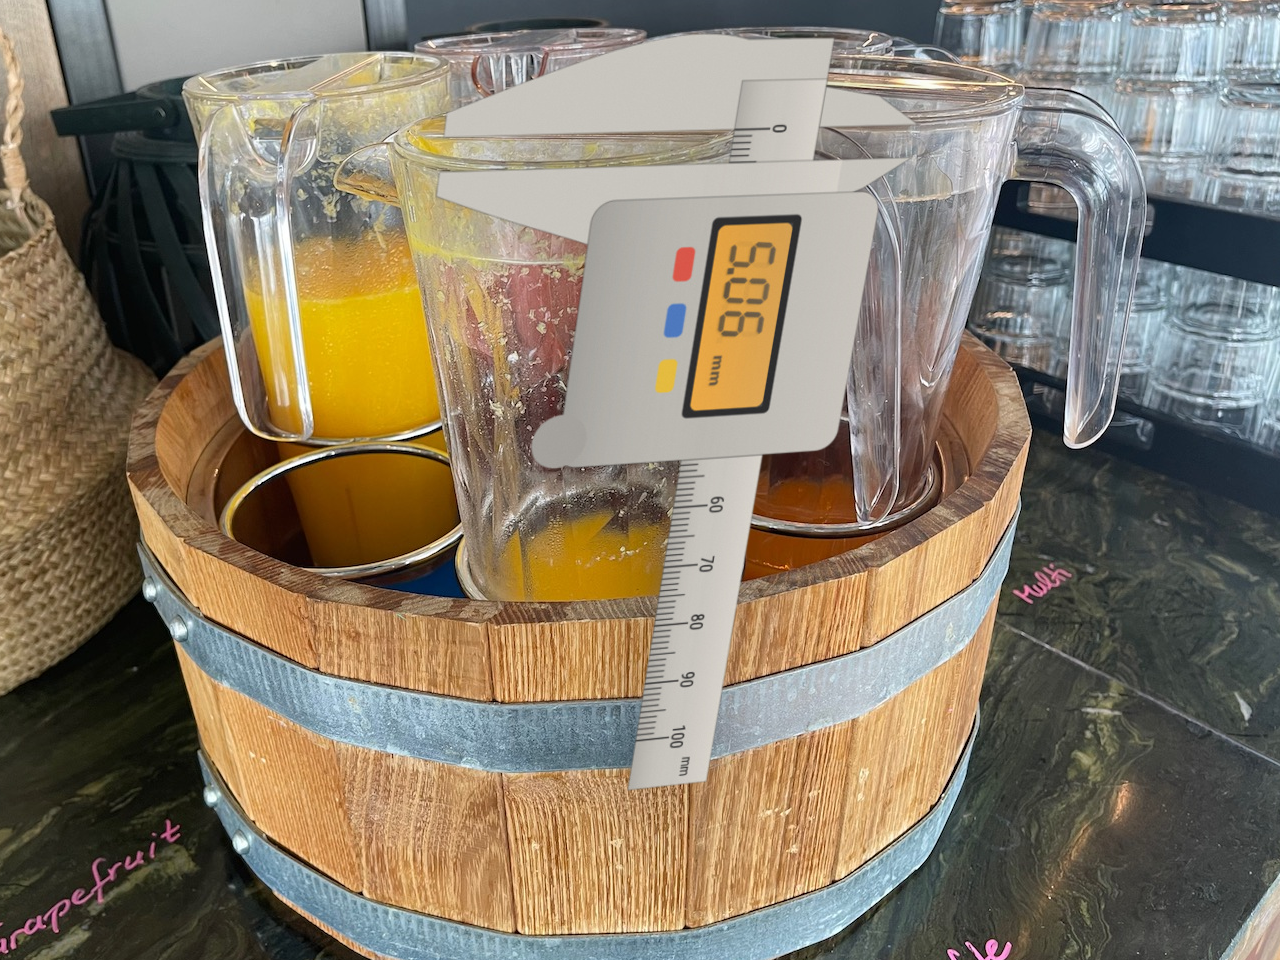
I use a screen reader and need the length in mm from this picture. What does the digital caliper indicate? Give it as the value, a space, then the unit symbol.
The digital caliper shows 5.06 mm
